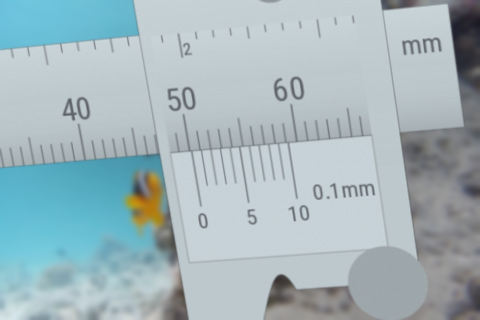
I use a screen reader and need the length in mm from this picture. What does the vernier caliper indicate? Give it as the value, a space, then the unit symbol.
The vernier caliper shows 50.2 mm
